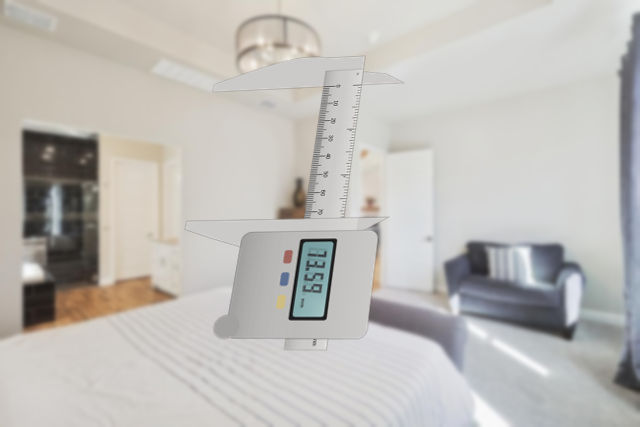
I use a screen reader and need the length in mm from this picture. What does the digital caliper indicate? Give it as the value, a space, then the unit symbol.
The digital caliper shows 73.59 mm
